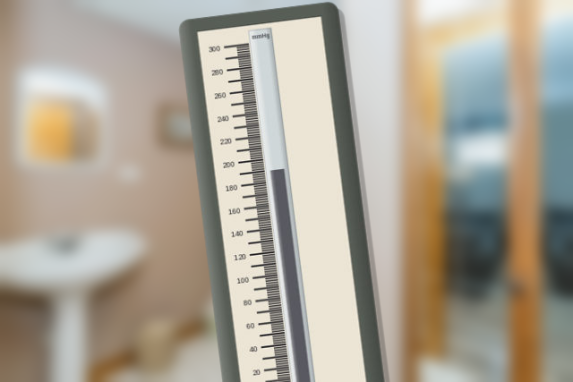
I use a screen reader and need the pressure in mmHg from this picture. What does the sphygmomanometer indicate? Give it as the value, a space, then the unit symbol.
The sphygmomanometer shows 190 mmHg
